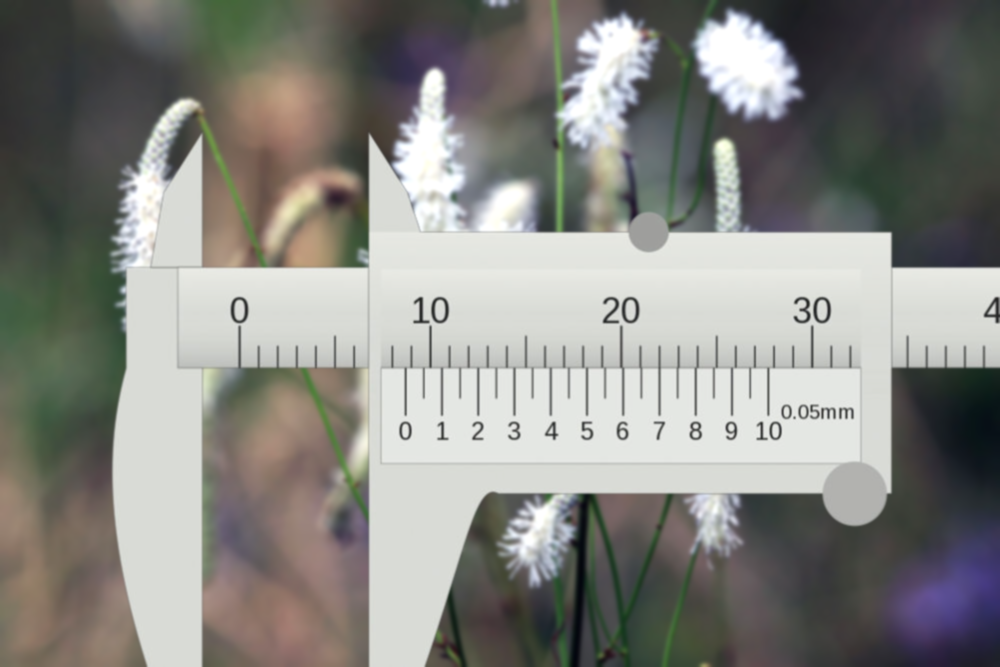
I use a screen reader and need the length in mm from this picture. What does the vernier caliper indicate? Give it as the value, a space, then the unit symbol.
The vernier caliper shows 8.7 mm
